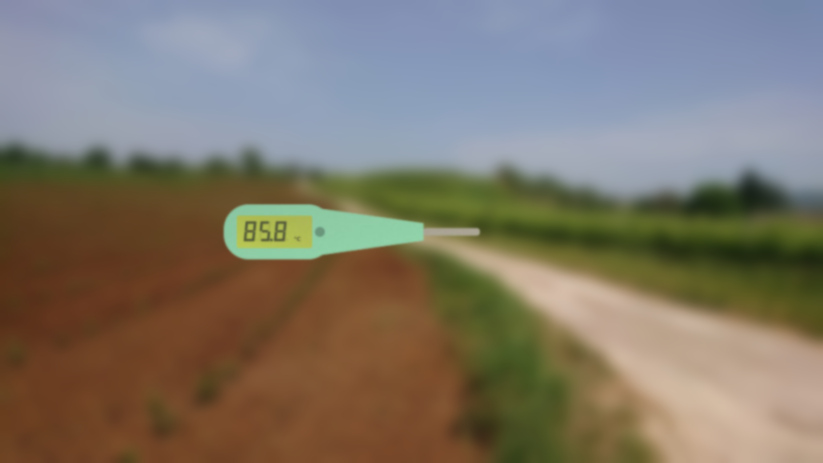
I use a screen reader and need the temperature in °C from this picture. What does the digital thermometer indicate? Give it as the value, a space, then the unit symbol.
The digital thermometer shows 85.8 °C
